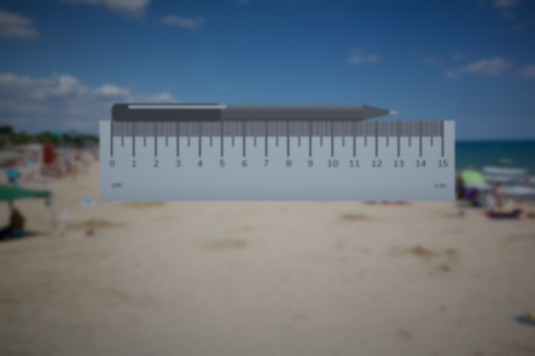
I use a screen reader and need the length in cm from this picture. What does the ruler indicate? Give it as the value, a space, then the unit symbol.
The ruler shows 13 cm
